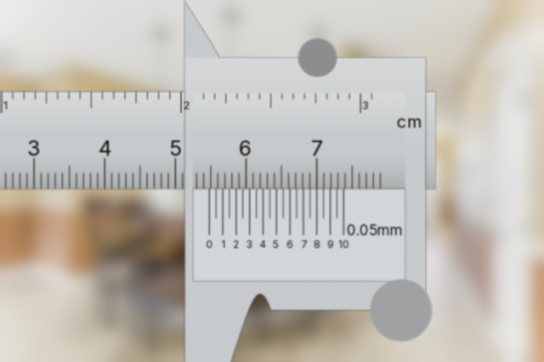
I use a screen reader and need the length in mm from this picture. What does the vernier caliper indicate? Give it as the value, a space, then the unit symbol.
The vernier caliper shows 54.8 mm
